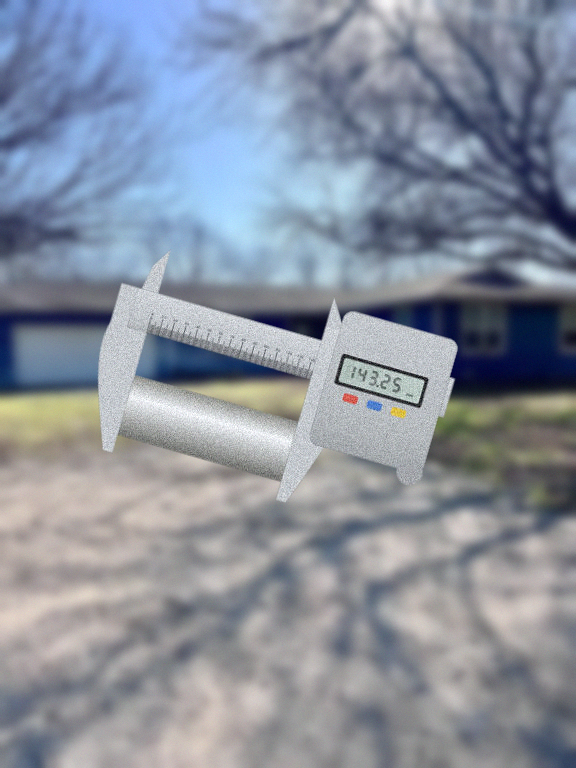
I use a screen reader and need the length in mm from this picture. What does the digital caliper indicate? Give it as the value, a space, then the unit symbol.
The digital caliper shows 143.25 mm
